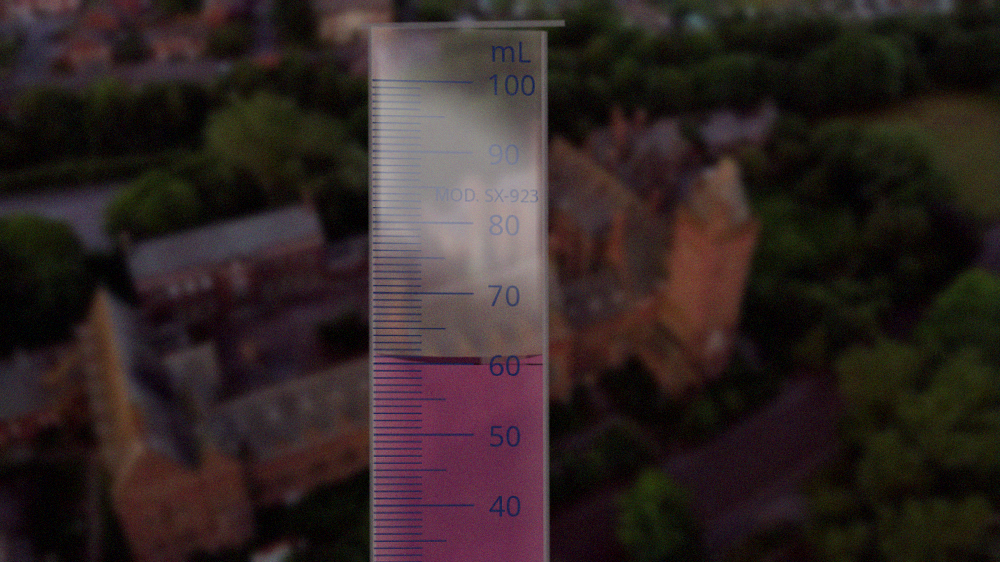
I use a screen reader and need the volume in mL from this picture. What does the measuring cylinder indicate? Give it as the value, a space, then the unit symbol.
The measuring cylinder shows 60 mL
